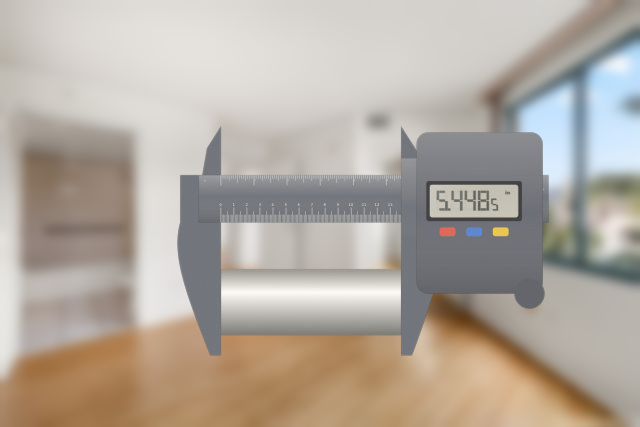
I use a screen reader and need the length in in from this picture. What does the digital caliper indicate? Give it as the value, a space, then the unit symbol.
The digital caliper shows 5.4485 in
